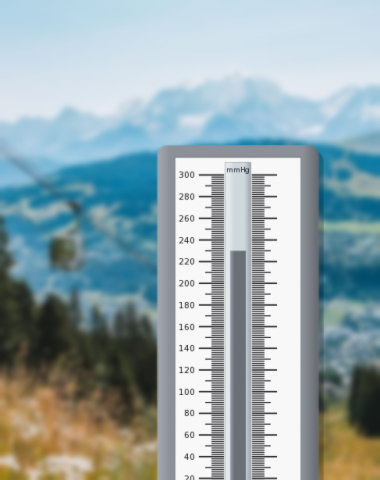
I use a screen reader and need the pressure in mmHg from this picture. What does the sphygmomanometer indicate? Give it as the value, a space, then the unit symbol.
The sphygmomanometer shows 230 mmHg
